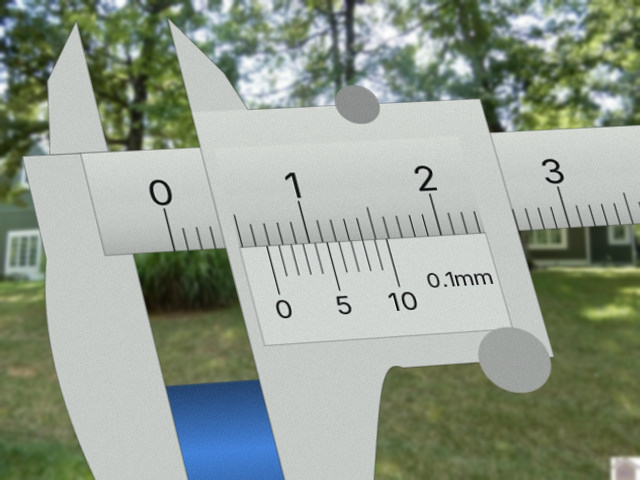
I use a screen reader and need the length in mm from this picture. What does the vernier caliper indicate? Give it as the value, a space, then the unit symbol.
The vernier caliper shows 6.8 mm
